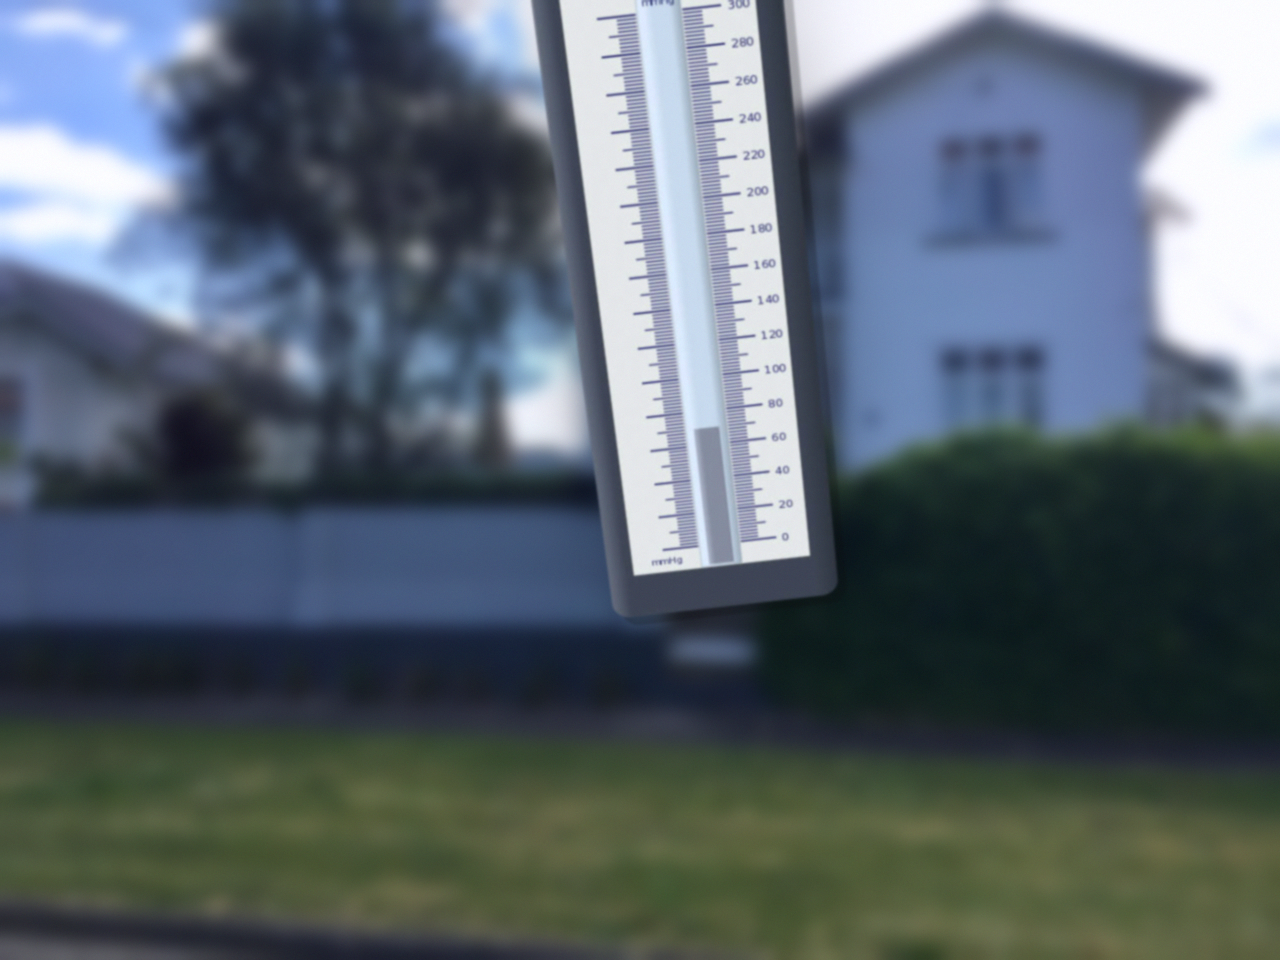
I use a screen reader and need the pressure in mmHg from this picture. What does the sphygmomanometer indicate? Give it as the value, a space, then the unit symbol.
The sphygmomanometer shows 70 mmHg
